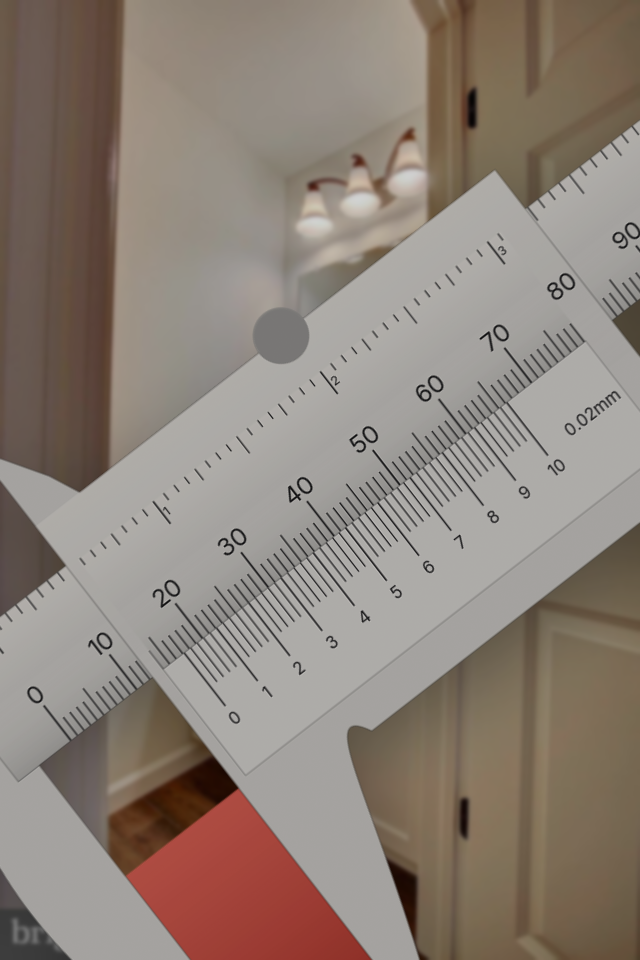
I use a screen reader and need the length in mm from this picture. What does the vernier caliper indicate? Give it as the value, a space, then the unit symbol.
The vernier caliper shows 17.2 mm
